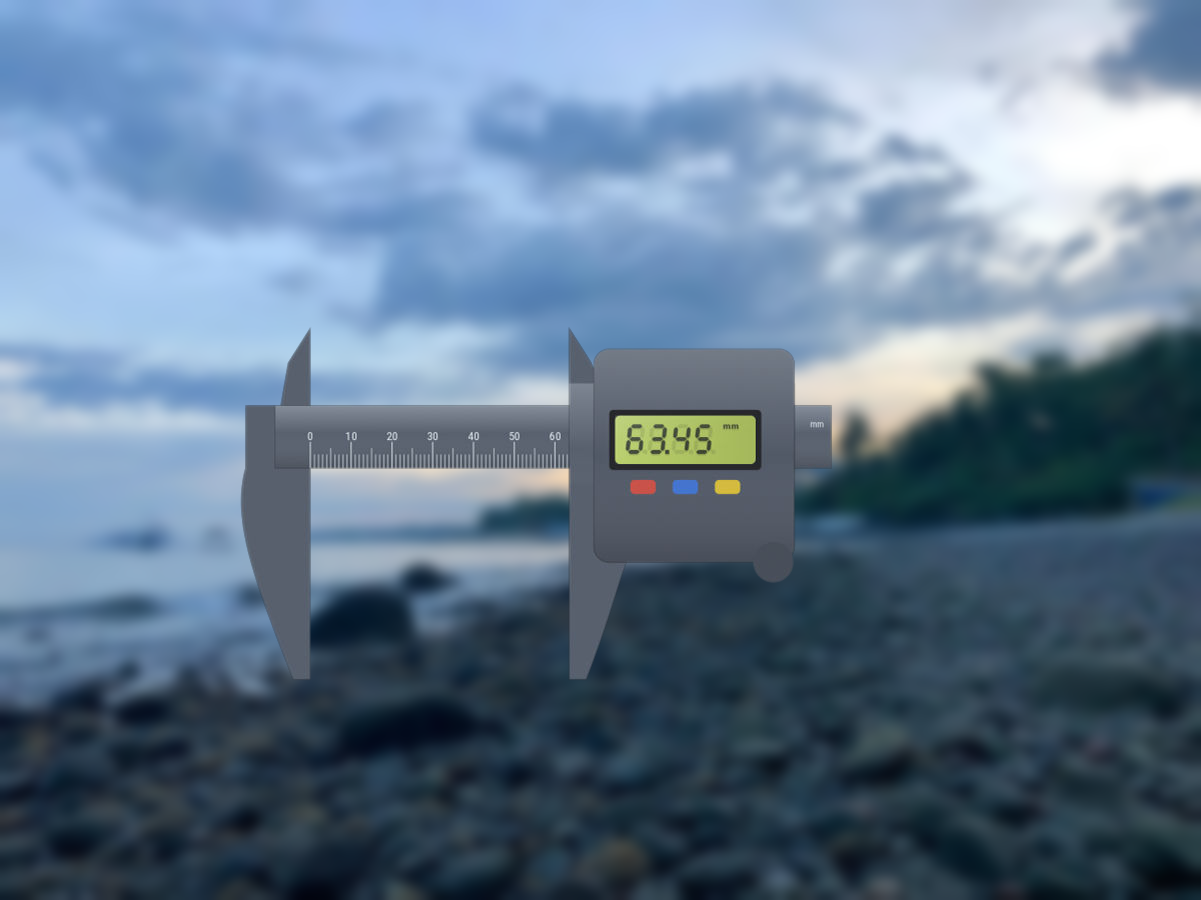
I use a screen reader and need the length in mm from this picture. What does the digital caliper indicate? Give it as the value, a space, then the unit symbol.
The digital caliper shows 63.45 mm
